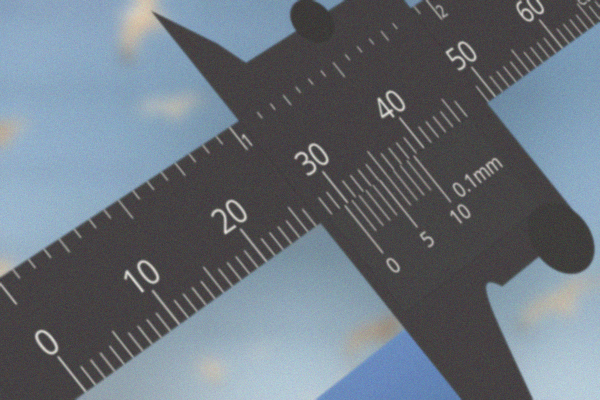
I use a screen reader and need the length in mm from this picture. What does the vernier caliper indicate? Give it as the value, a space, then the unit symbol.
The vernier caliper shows 29.6 mm
